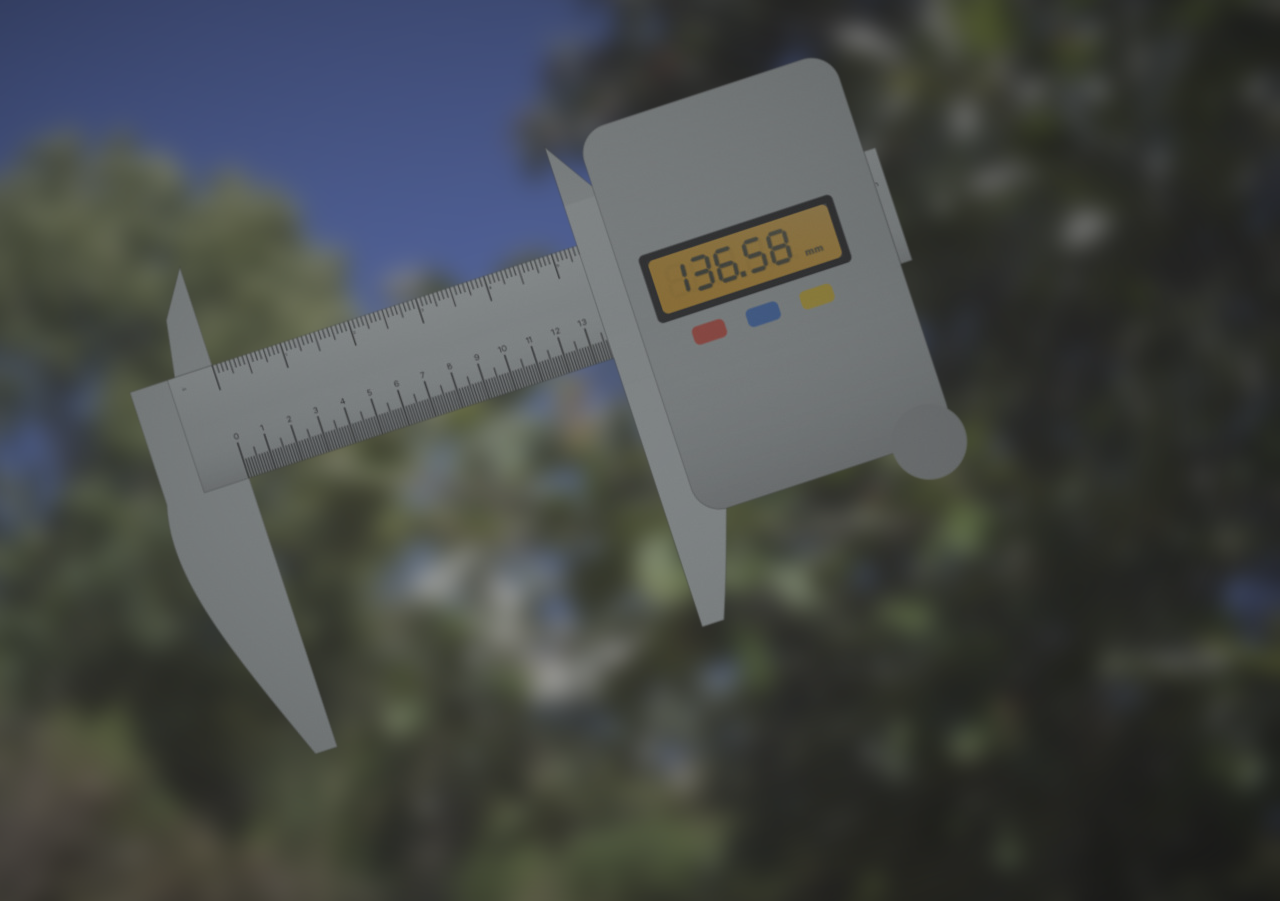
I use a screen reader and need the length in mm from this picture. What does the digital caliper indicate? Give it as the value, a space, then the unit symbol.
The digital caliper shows 136.58 mm
